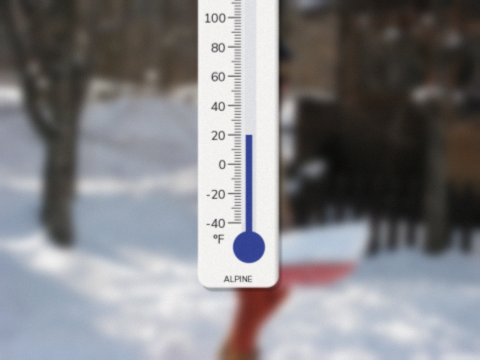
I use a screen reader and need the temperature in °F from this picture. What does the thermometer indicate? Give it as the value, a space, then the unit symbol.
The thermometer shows 20 °F
